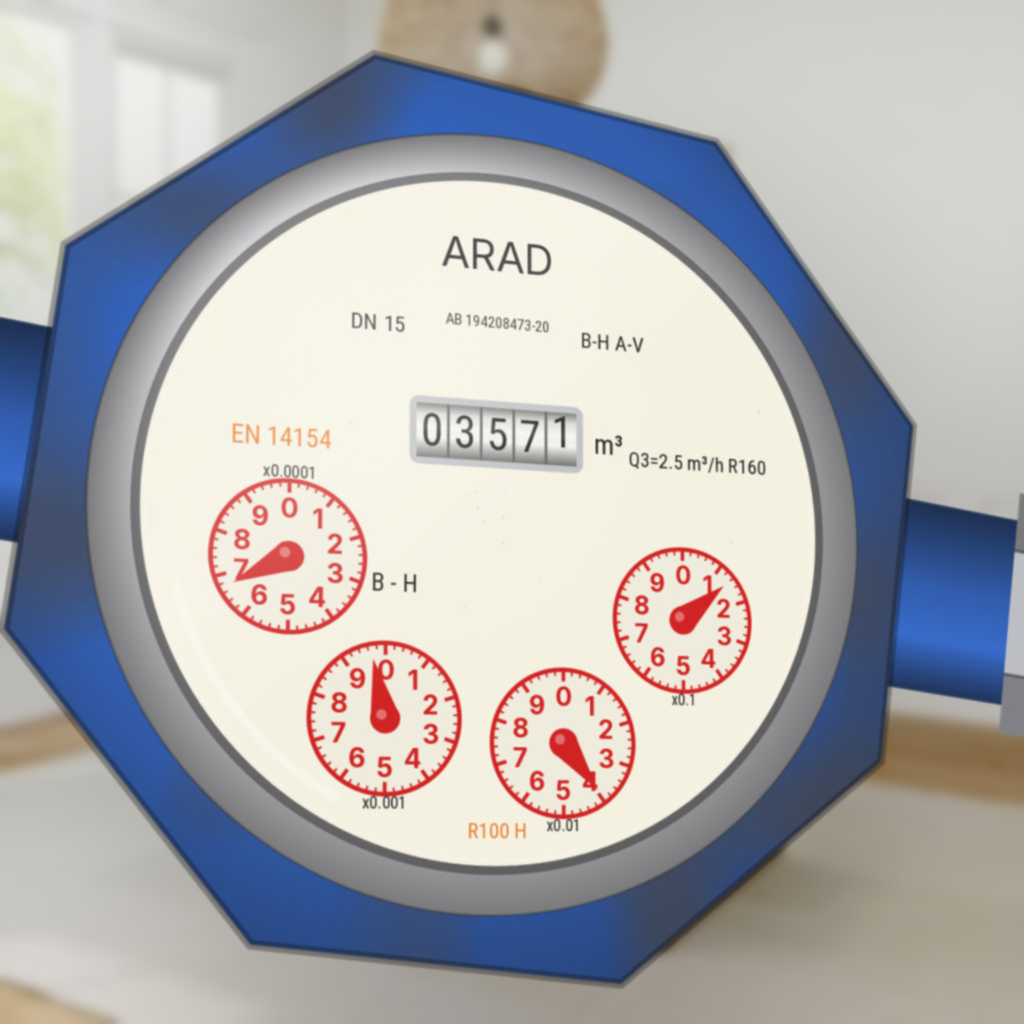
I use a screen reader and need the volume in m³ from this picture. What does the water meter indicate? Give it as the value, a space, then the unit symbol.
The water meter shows 3571.1396 m³
